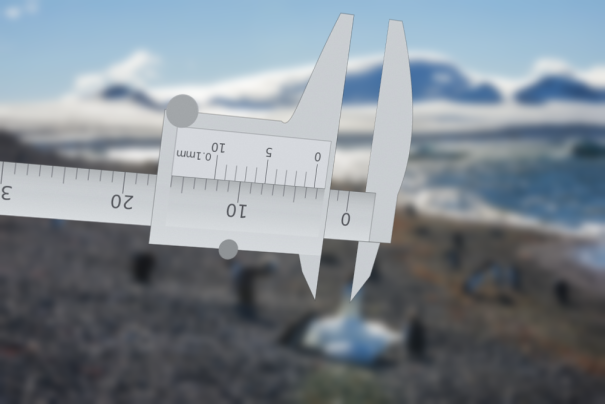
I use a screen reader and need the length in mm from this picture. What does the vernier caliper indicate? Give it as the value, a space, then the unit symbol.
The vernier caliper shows 3.3 mm
